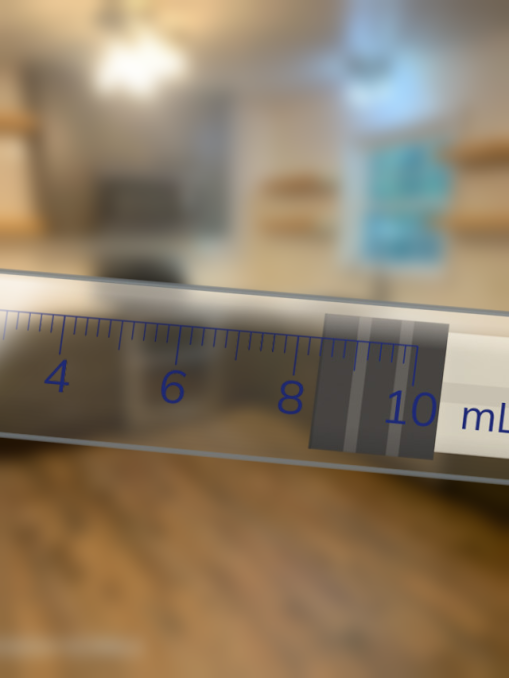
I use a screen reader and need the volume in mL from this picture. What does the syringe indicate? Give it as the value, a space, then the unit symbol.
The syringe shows 8.4 mL
